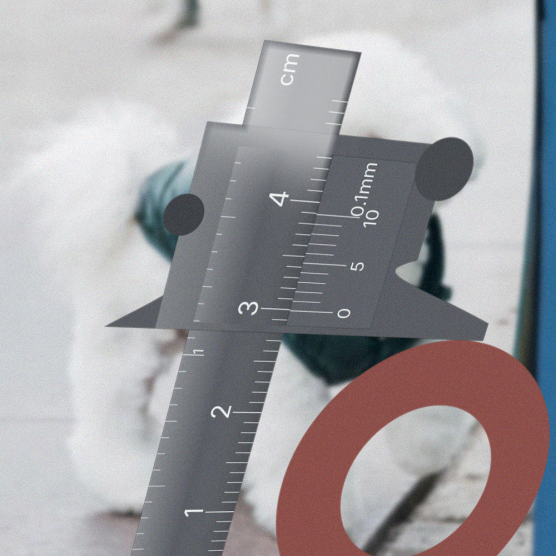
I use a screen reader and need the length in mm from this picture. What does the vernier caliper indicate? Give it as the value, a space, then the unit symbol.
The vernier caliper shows 29.9 mm
